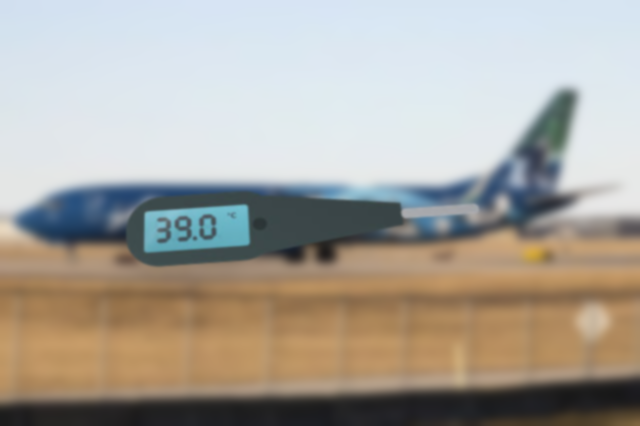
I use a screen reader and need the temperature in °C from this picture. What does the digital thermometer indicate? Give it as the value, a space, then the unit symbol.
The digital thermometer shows 39.0 °C
